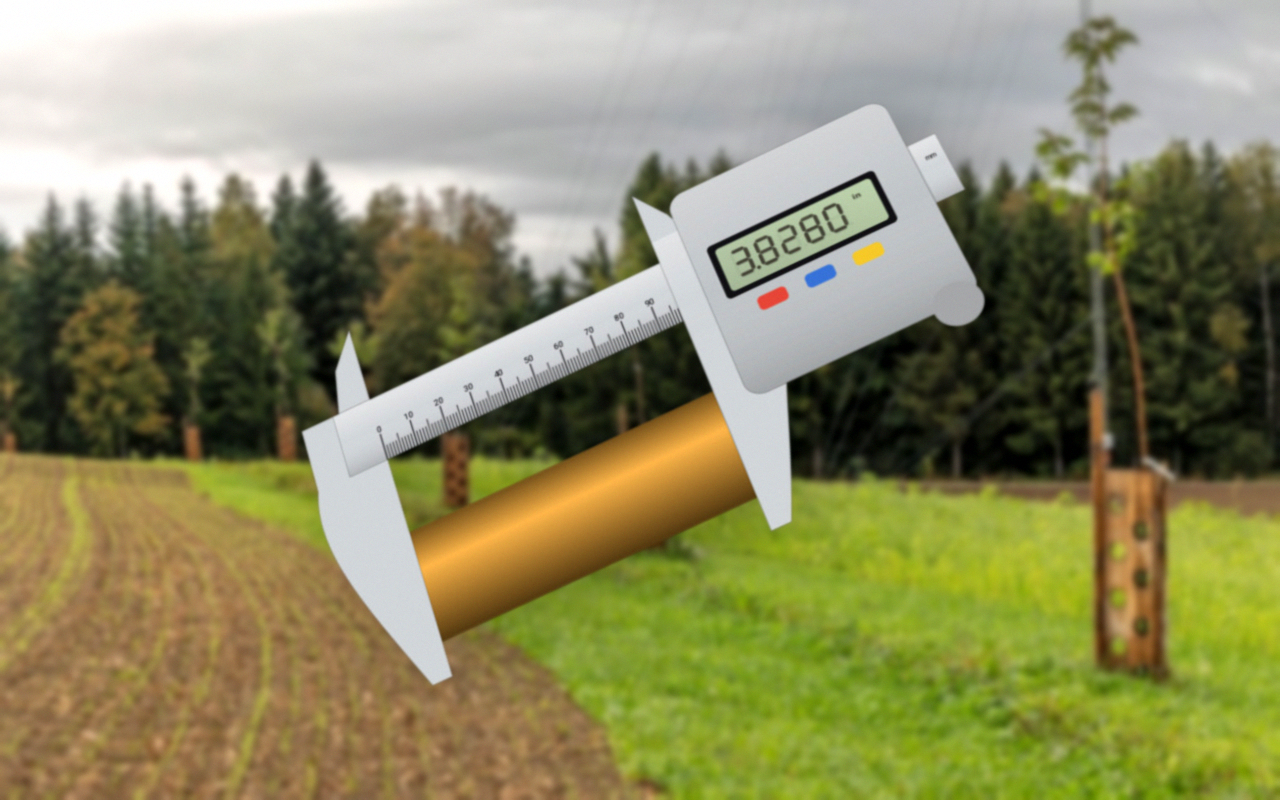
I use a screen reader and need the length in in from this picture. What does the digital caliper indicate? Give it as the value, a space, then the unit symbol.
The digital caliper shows 3.8280 in
